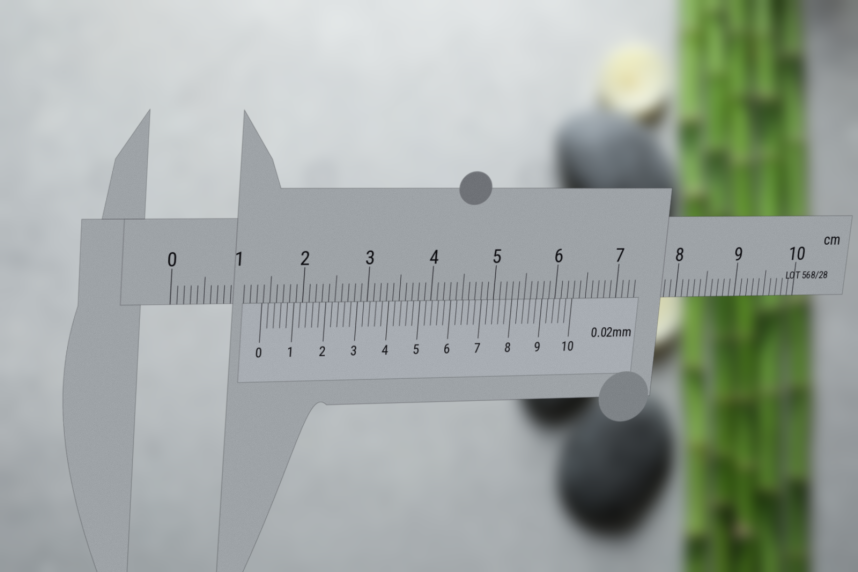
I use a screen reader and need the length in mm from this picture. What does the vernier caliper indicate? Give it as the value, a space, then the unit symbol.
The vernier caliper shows 13.8 mm
